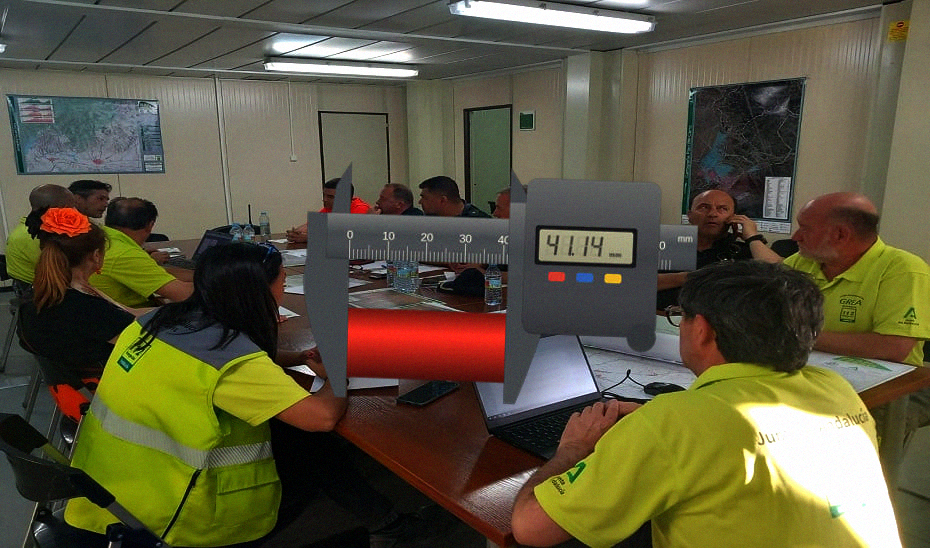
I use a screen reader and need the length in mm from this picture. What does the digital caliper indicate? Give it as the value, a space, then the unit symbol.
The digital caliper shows 41.14 mm
